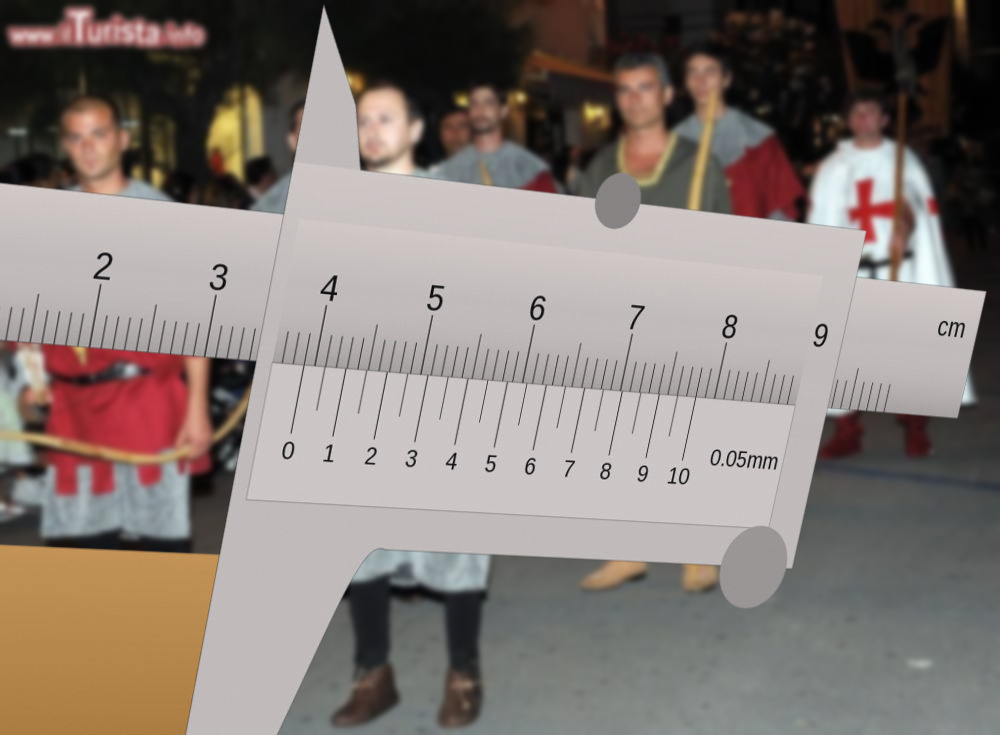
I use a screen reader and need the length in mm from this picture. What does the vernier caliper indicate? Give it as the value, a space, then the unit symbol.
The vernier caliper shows 39.0 mm
